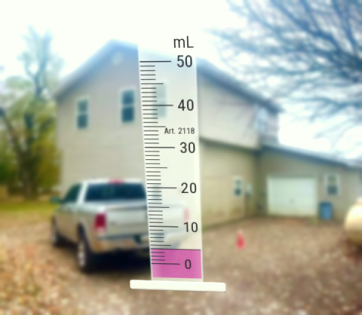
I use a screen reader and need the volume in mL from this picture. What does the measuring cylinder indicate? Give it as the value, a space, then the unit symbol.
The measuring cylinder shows 4 mL
